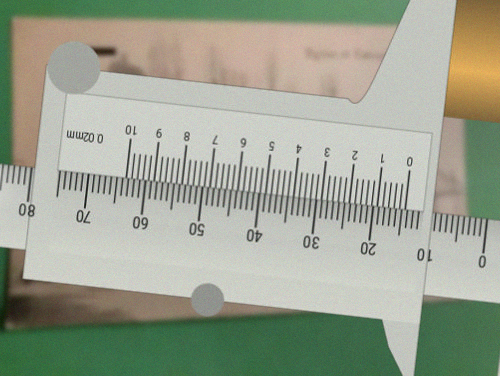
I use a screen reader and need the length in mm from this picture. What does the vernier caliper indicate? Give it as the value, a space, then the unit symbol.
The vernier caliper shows 14.4 mm
